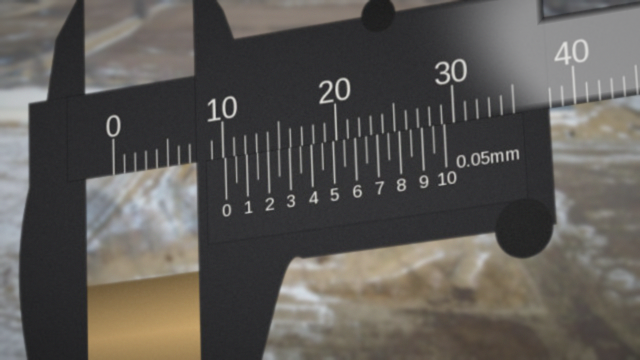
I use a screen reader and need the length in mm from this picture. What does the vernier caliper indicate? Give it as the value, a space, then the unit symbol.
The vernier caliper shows 10.2 mm
